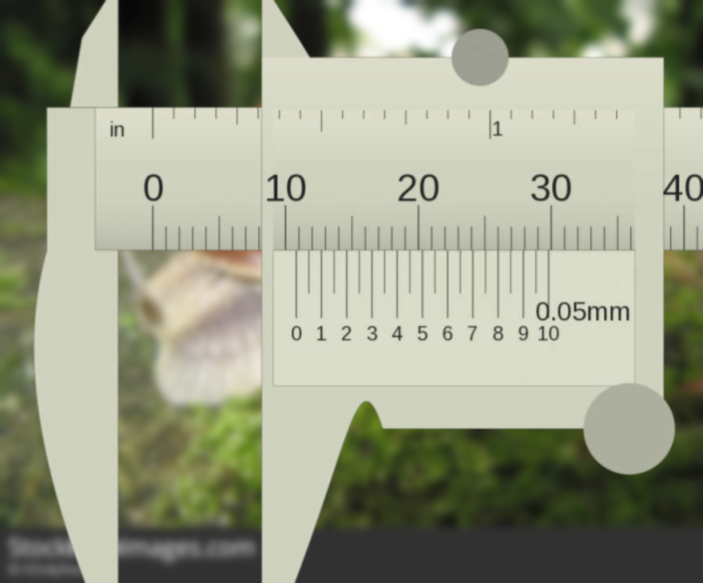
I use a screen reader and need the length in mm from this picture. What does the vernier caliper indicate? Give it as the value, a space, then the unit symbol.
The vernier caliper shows 10.8 mm
